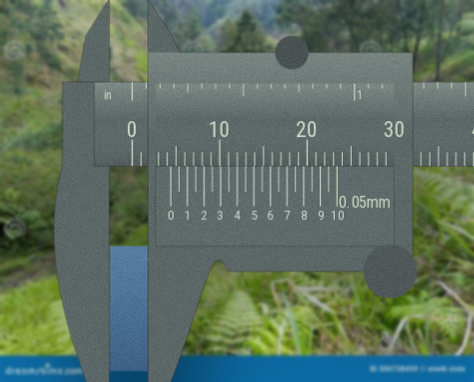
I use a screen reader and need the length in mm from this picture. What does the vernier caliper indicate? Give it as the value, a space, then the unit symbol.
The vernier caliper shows 4.4 mm
